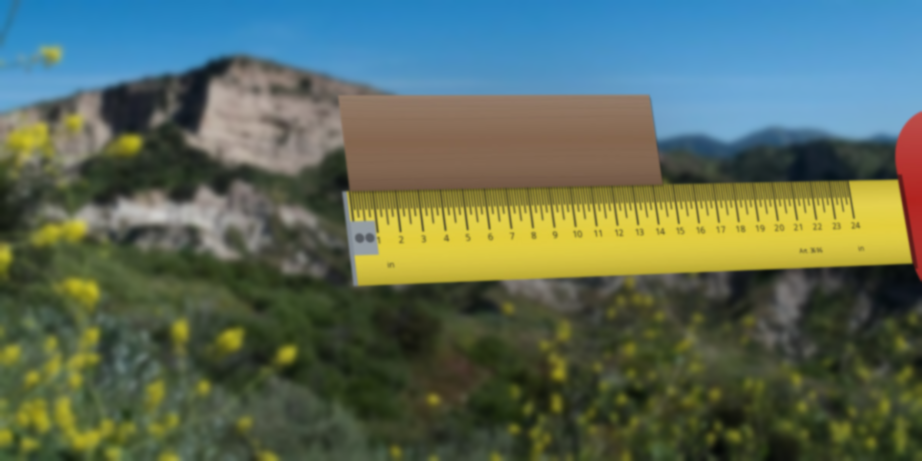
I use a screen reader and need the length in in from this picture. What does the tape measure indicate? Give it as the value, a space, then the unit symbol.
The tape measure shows 14.5 in
